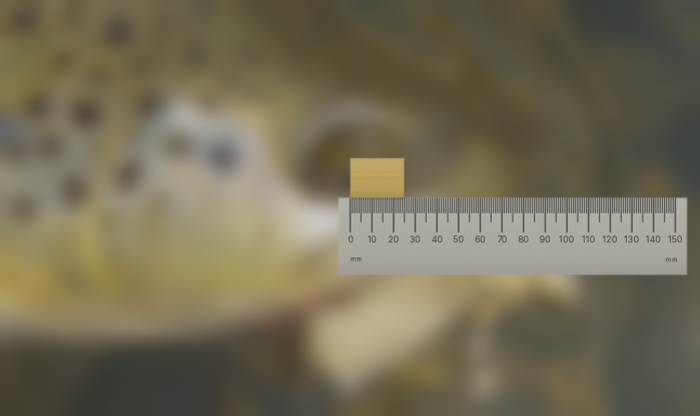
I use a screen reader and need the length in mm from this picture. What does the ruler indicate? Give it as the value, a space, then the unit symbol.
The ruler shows 25 mm
